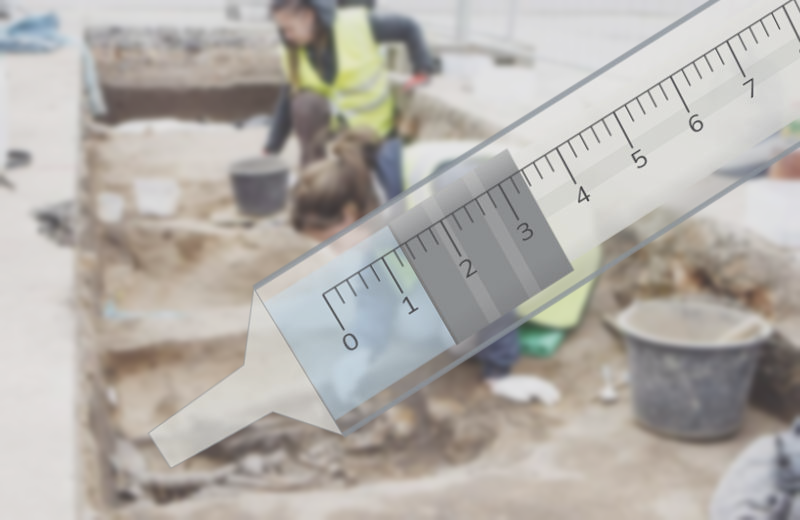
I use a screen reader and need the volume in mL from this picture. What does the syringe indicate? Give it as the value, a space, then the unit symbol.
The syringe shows 1.3 mL
